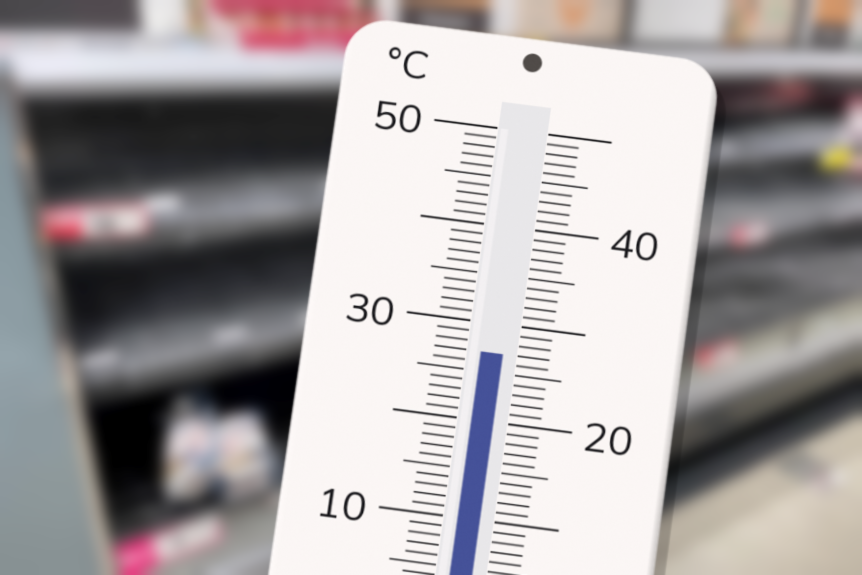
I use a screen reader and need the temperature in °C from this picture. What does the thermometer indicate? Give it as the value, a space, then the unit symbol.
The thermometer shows 27 °C
